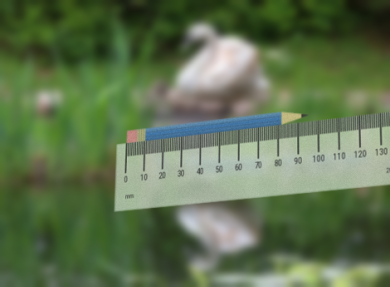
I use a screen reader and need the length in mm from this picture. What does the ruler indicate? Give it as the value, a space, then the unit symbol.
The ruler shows 95 mm
